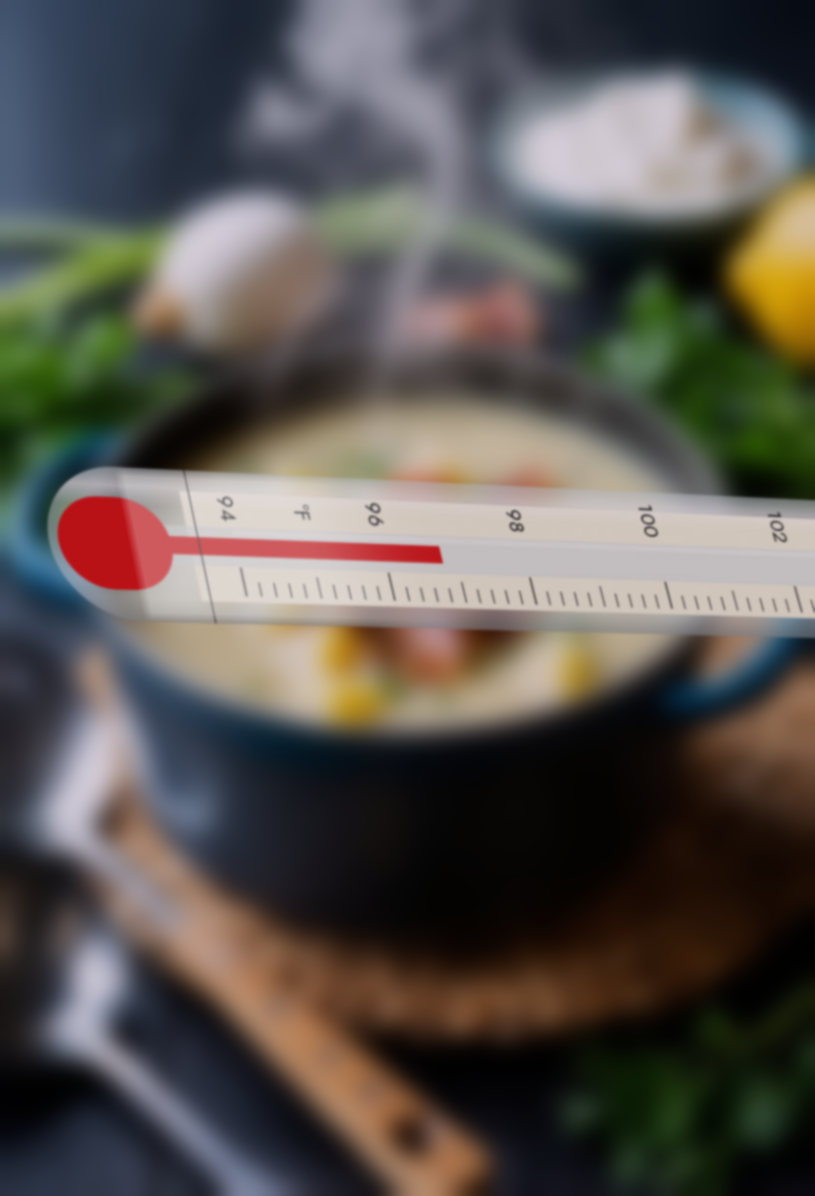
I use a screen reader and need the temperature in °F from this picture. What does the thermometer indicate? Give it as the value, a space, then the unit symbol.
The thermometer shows 96.8 °F
